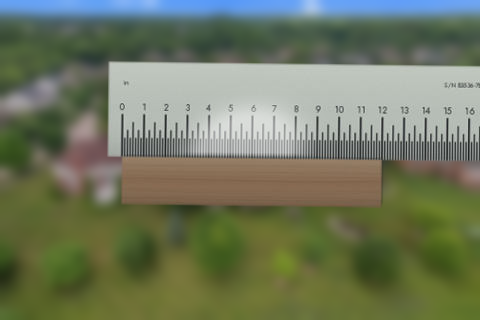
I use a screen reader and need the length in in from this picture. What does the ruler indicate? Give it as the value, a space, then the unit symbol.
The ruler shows 12 in
